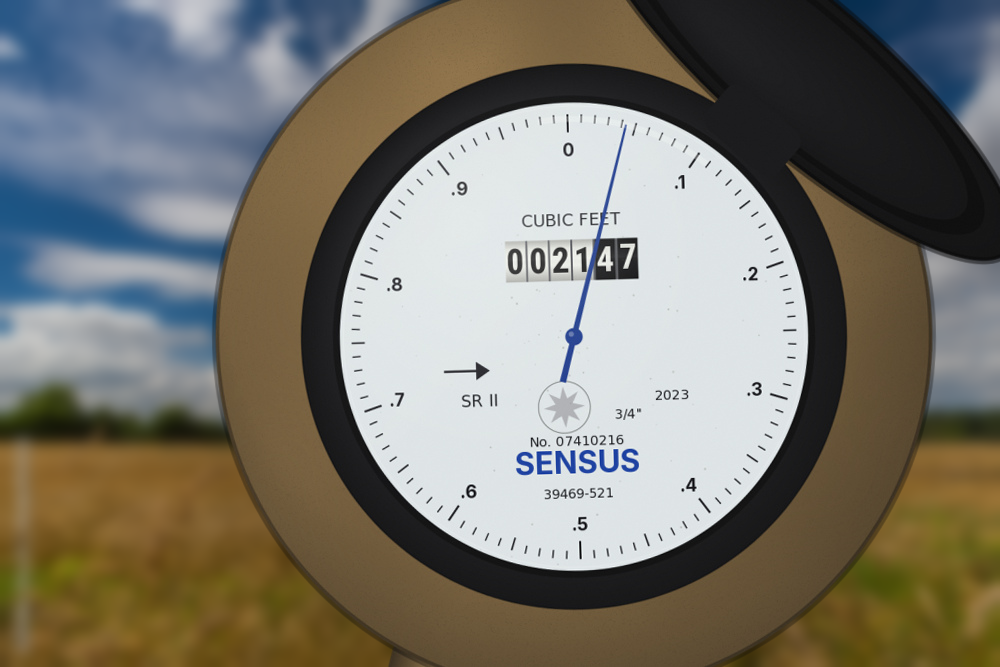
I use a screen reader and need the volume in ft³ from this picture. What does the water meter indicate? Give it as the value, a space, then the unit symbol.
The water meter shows 2147.04 ft³
